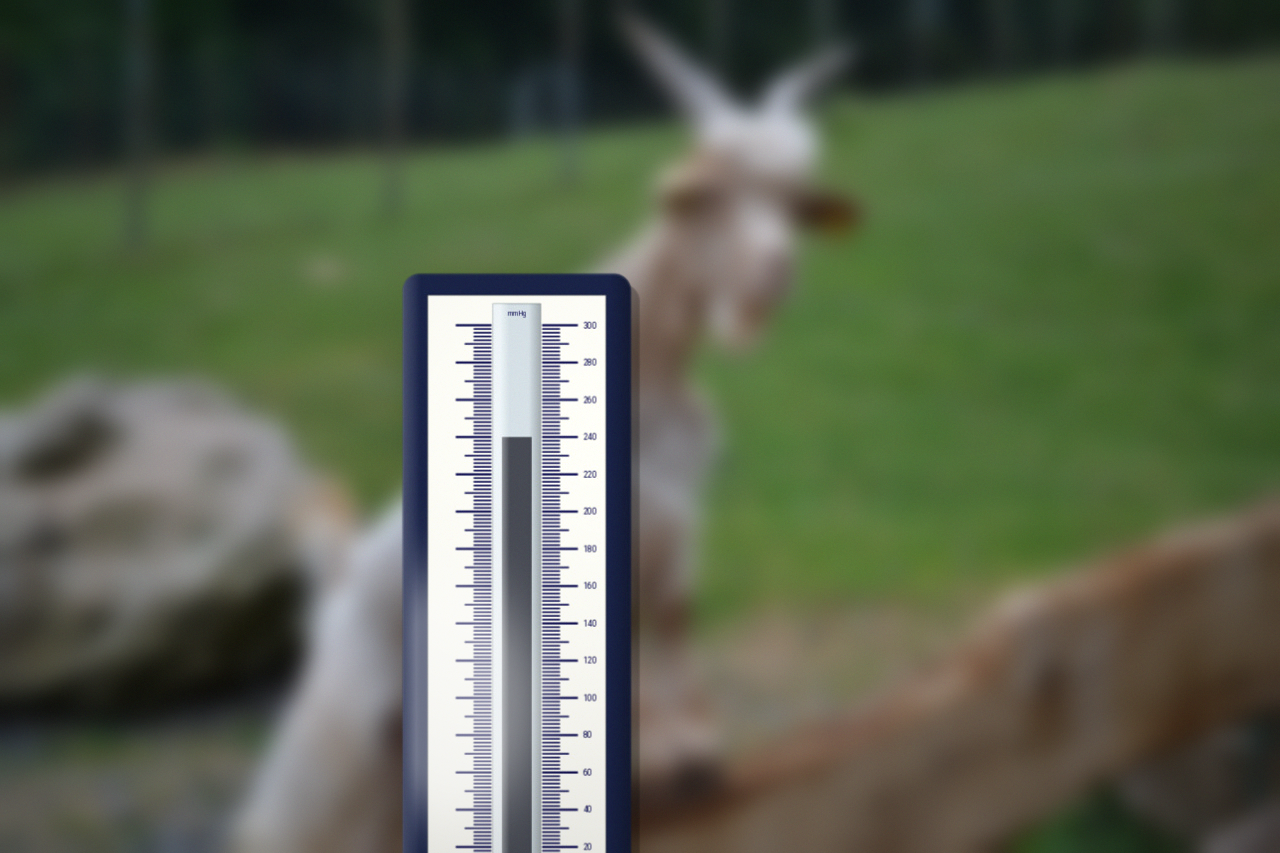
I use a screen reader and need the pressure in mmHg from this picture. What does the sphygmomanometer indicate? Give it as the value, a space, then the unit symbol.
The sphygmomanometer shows 240 mmHg
